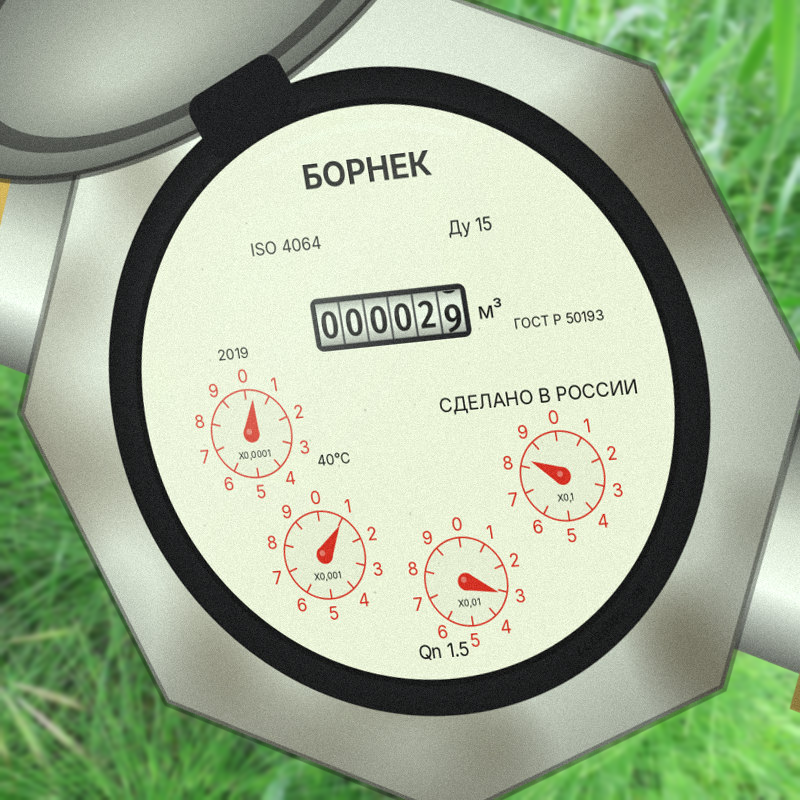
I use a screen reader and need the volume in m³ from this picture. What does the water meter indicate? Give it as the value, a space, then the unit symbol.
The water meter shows 28.8310 m³
